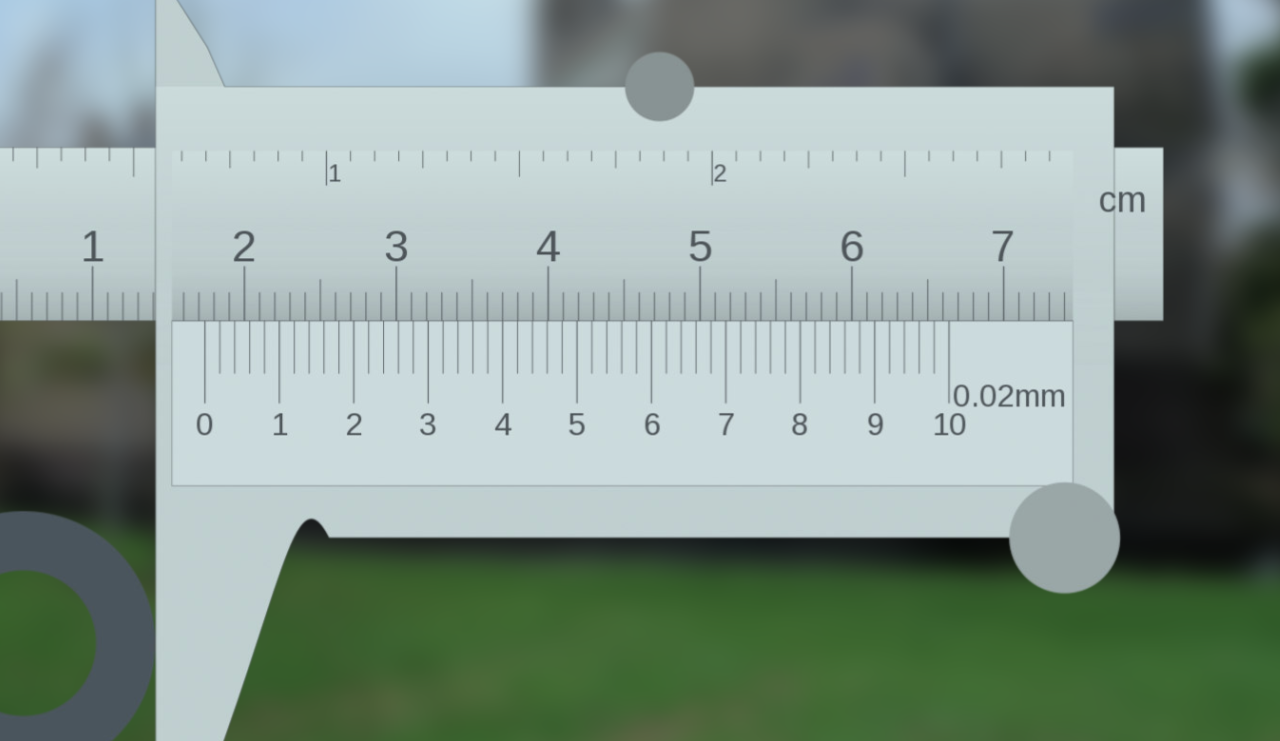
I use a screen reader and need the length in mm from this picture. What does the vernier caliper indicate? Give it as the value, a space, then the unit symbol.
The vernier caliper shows 17.4 mm
